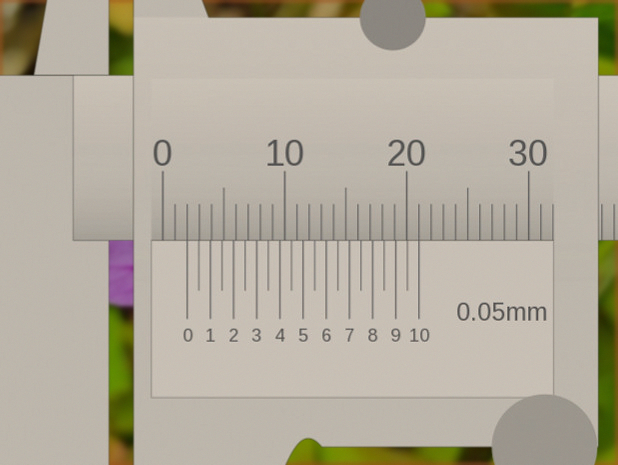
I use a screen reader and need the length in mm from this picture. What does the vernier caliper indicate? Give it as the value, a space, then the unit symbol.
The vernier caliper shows 2.0 mm
